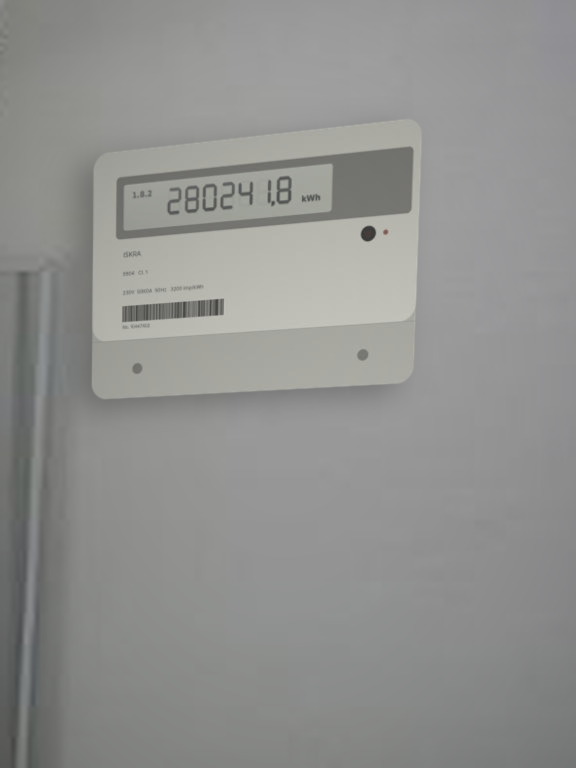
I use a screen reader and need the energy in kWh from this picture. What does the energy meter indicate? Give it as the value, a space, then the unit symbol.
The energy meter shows 280241.8 kWh
